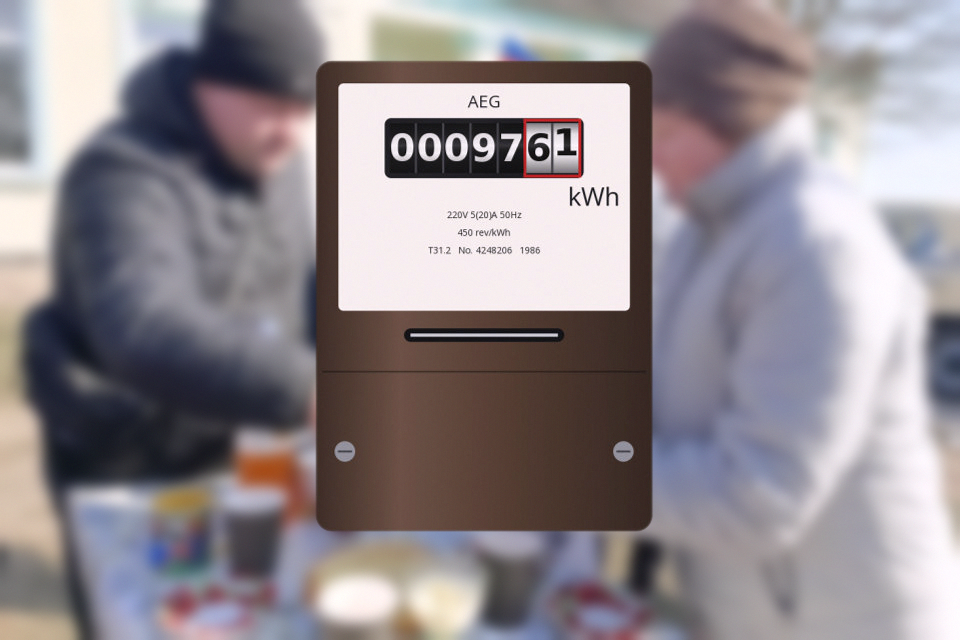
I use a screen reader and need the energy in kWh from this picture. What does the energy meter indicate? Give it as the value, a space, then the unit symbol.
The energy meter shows 97.61 kWh
